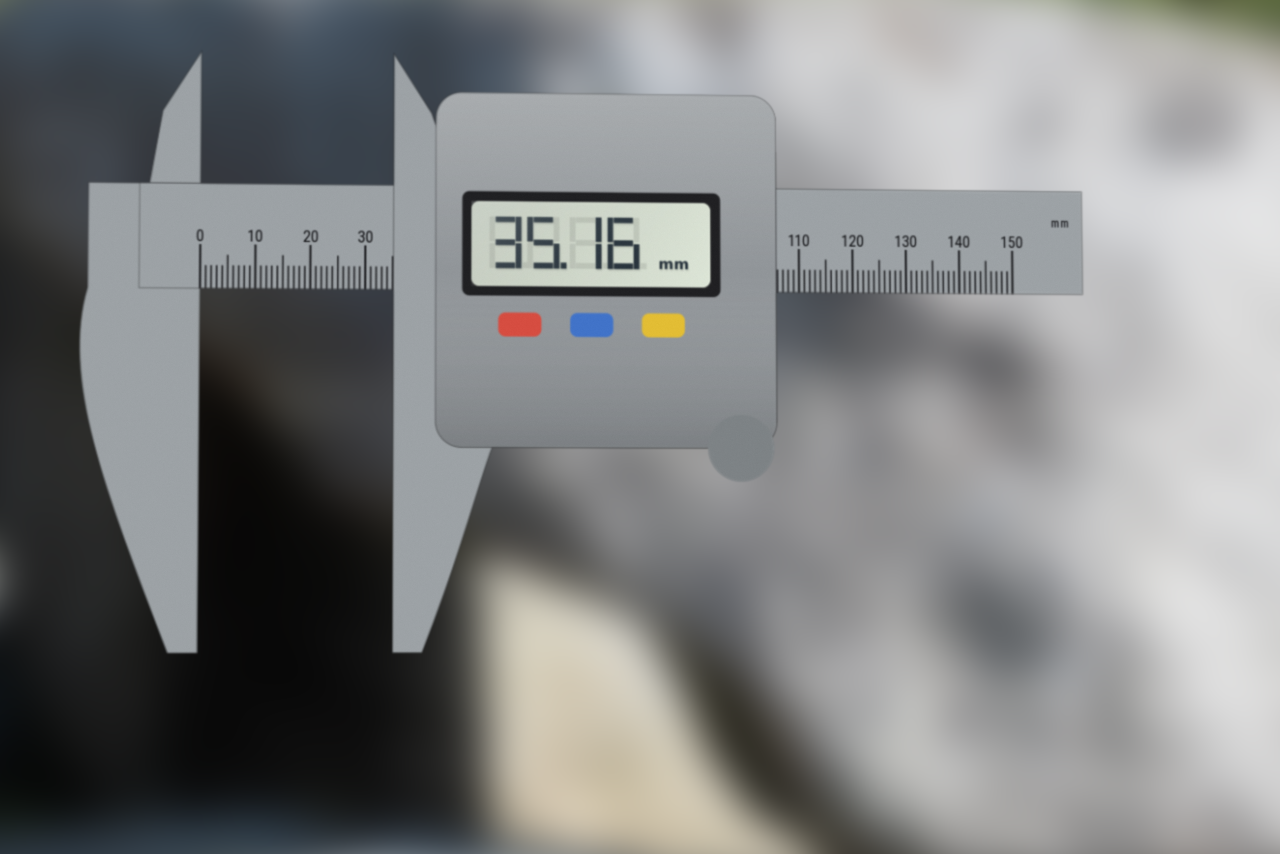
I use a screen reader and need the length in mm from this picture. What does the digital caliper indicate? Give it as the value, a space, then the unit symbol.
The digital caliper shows 35.16 mm
